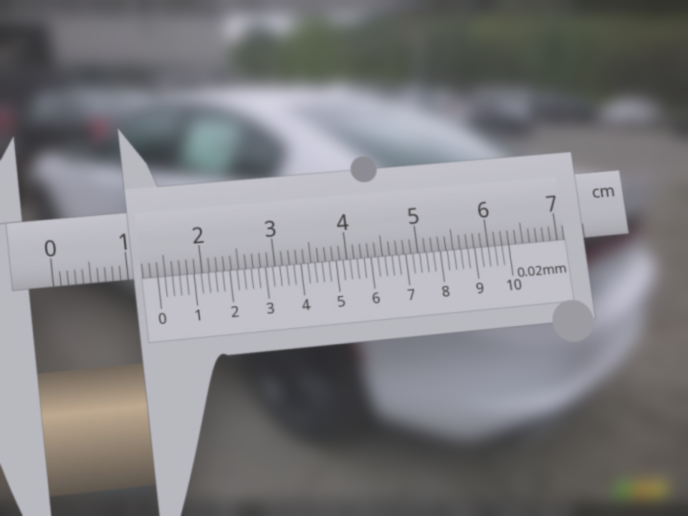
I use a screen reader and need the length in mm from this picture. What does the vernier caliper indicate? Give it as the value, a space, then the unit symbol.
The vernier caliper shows 14.0 mm
